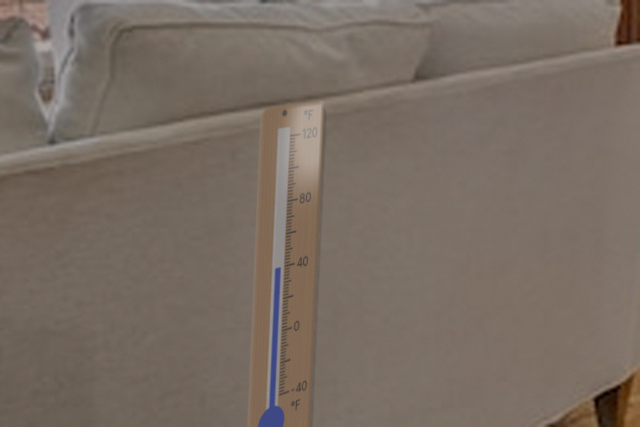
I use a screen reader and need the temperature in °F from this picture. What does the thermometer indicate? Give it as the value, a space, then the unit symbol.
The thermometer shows 40 °F
